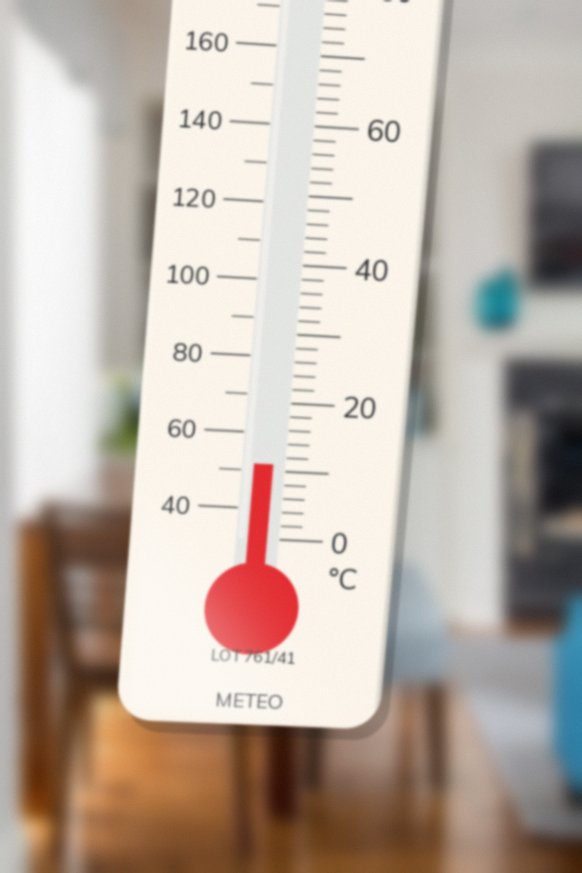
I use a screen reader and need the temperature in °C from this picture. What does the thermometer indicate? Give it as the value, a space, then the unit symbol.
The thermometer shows 11 °C
